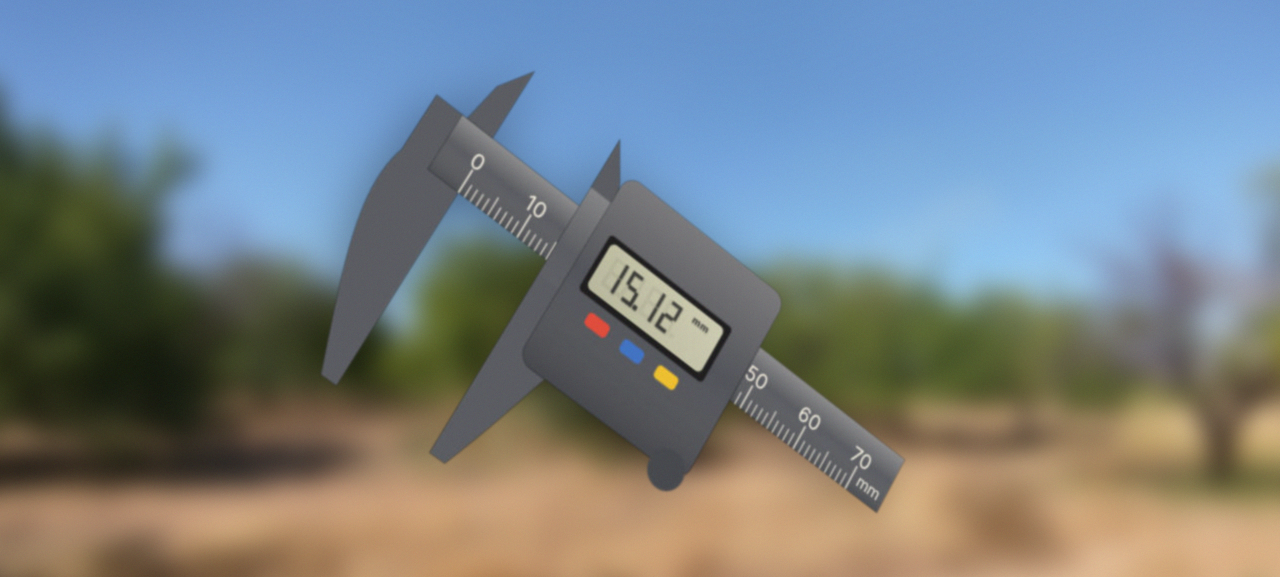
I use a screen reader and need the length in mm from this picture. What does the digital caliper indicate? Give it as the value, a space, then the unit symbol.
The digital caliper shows 15.12 mm
